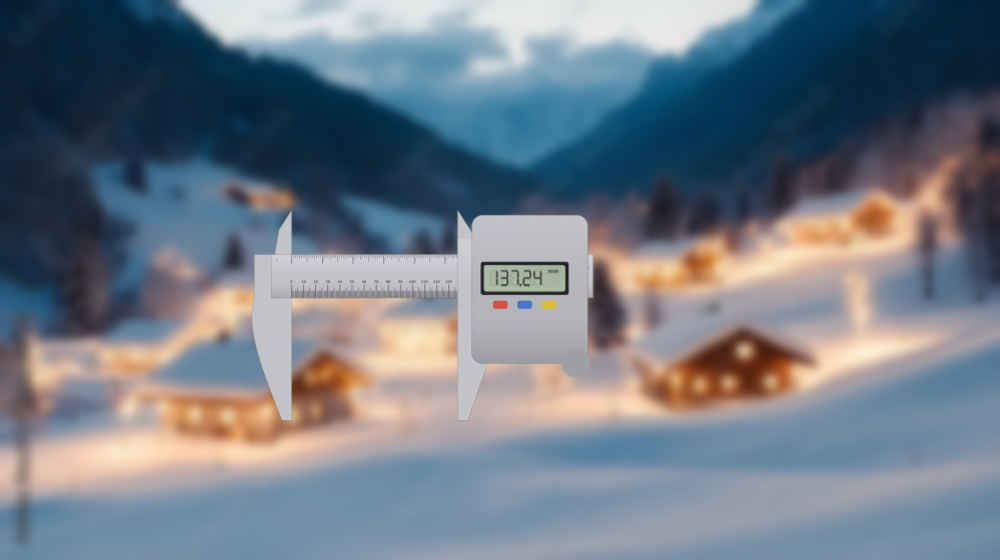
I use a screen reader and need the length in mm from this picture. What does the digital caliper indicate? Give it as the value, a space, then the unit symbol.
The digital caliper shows 137.24 mm
